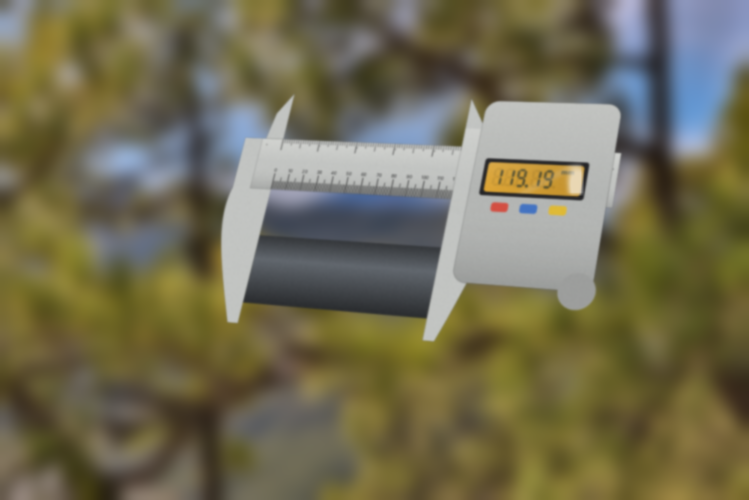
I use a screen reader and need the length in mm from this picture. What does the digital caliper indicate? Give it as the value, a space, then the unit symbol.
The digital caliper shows 119.19 mm
